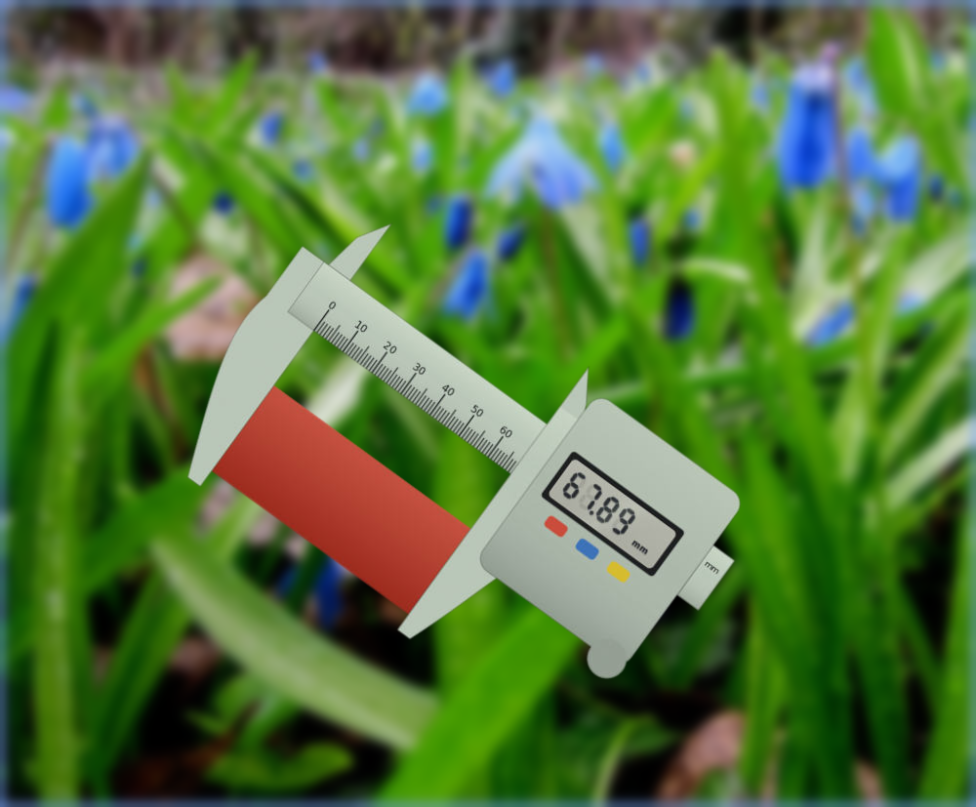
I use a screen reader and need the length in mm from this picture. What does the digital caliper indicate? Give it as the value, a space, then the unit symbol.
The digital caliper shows 67.89 mm
